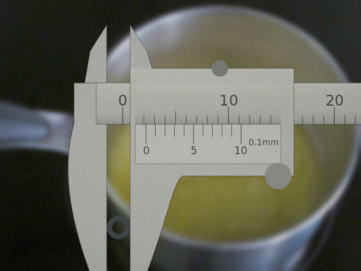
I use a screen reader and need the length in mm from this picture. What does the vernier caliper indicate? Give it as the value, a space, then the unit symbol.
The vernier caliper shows 2.2 mm
